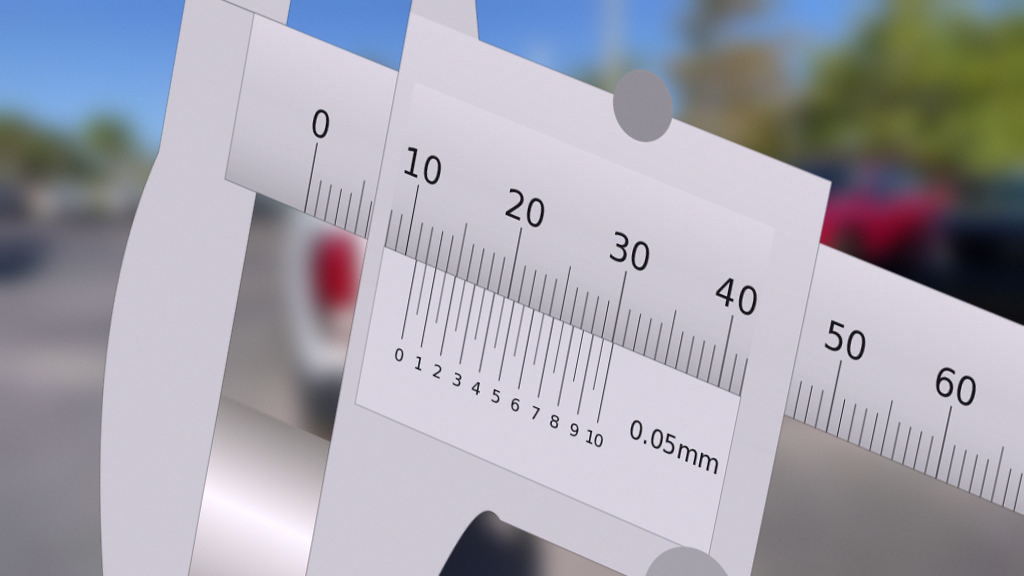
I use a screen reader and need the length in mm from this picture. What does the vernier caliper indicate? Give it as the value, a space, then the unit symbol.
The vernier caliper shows 11.1 mm
